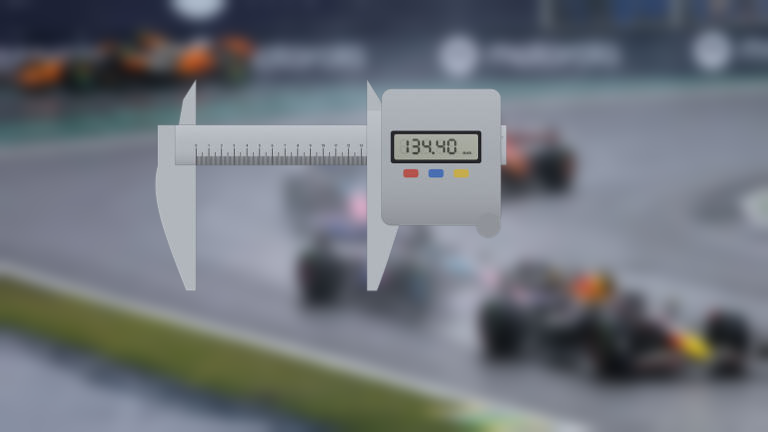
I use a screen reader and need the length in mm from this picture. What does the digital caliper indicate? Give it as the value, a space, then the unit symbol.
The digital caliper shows 134.40 mm
